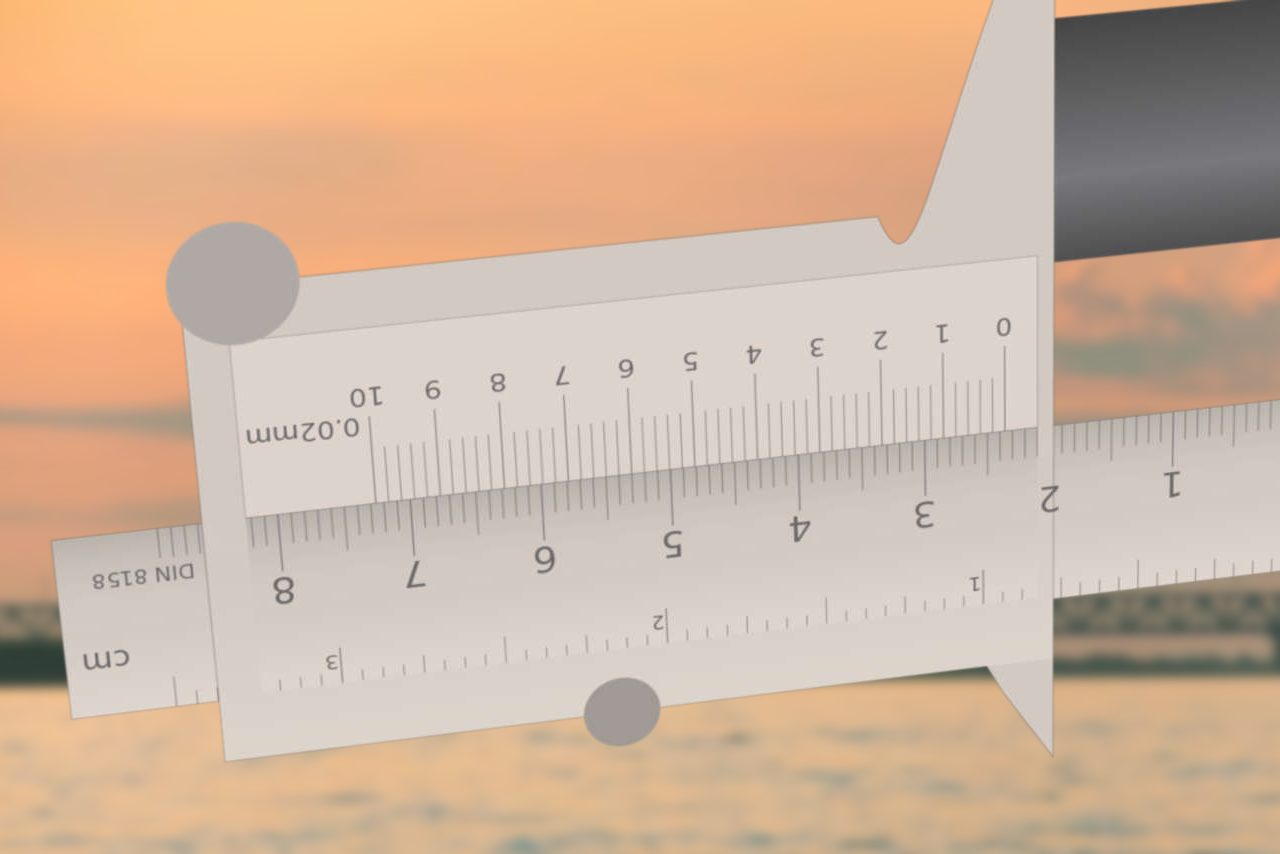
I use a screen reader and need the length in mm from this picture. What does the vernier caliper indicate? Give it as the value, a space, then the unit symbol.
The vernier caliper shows 23.6 mm
